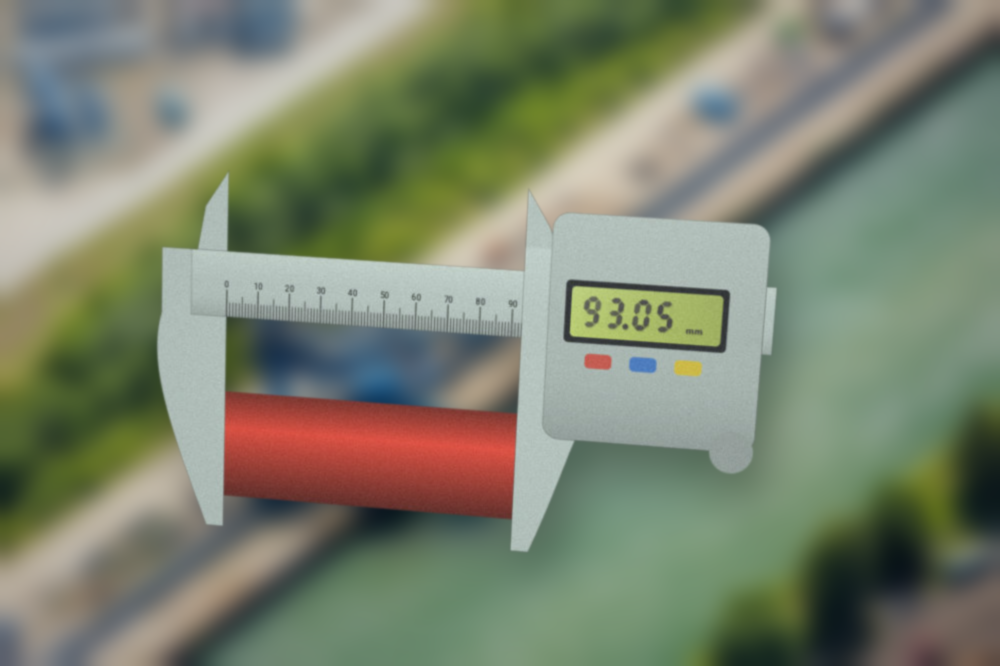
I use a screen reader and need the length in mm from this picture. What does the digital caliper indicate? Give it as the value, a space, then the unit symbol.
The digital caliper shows 93.05 mm
